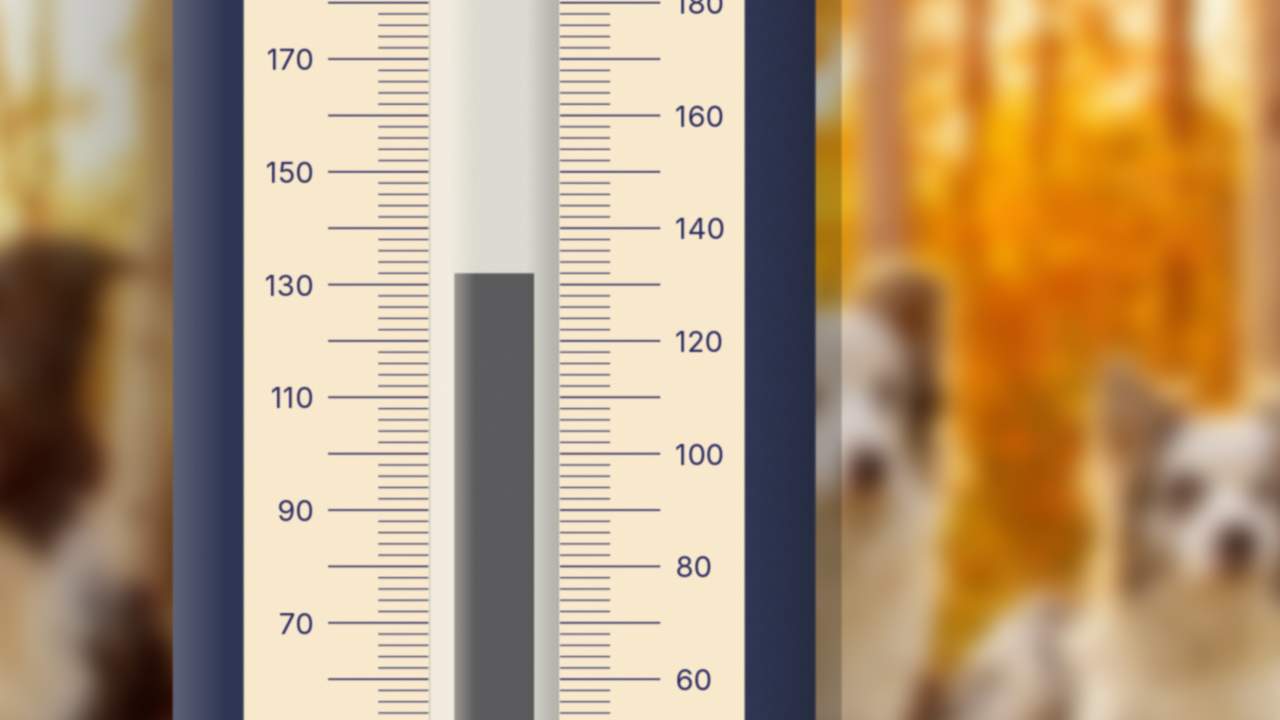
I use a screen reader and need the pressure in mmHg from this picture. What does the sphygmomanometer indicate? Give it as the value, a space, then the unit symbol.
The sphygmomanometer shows 132 mmHg
